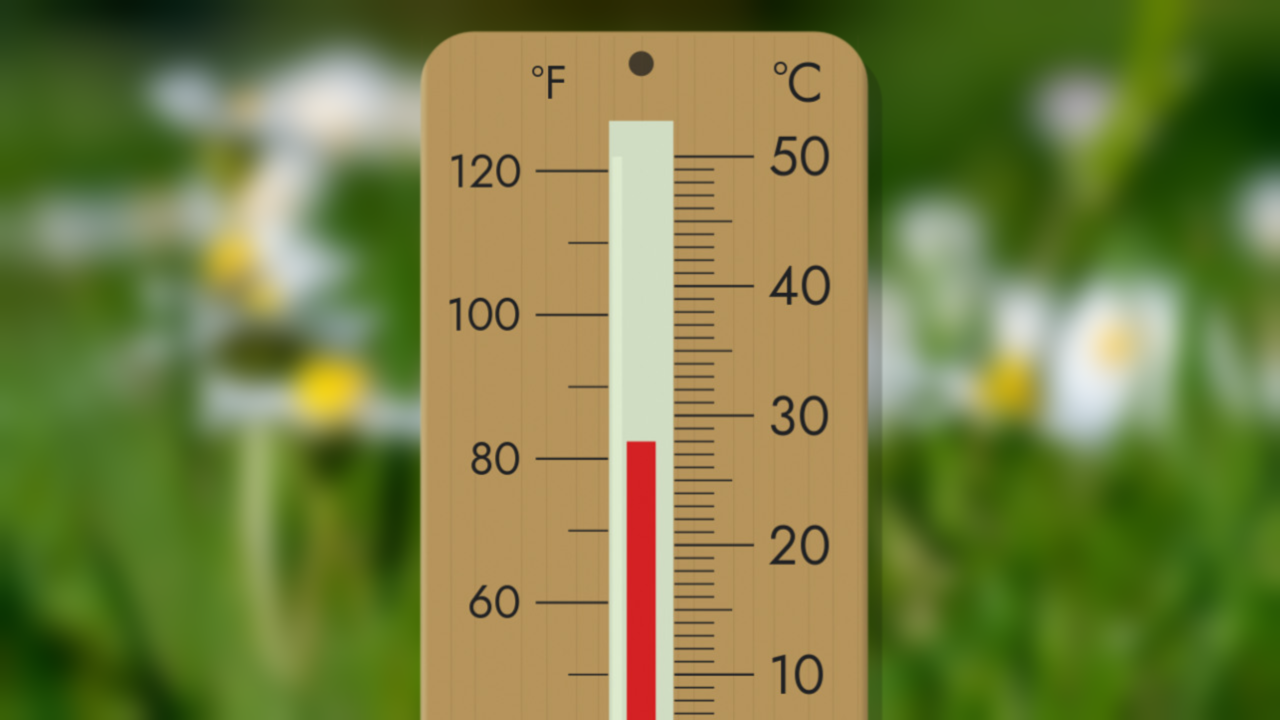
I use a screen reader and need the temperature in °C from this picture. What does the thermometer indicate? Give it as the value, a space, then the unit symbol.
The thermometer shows 28 °C
